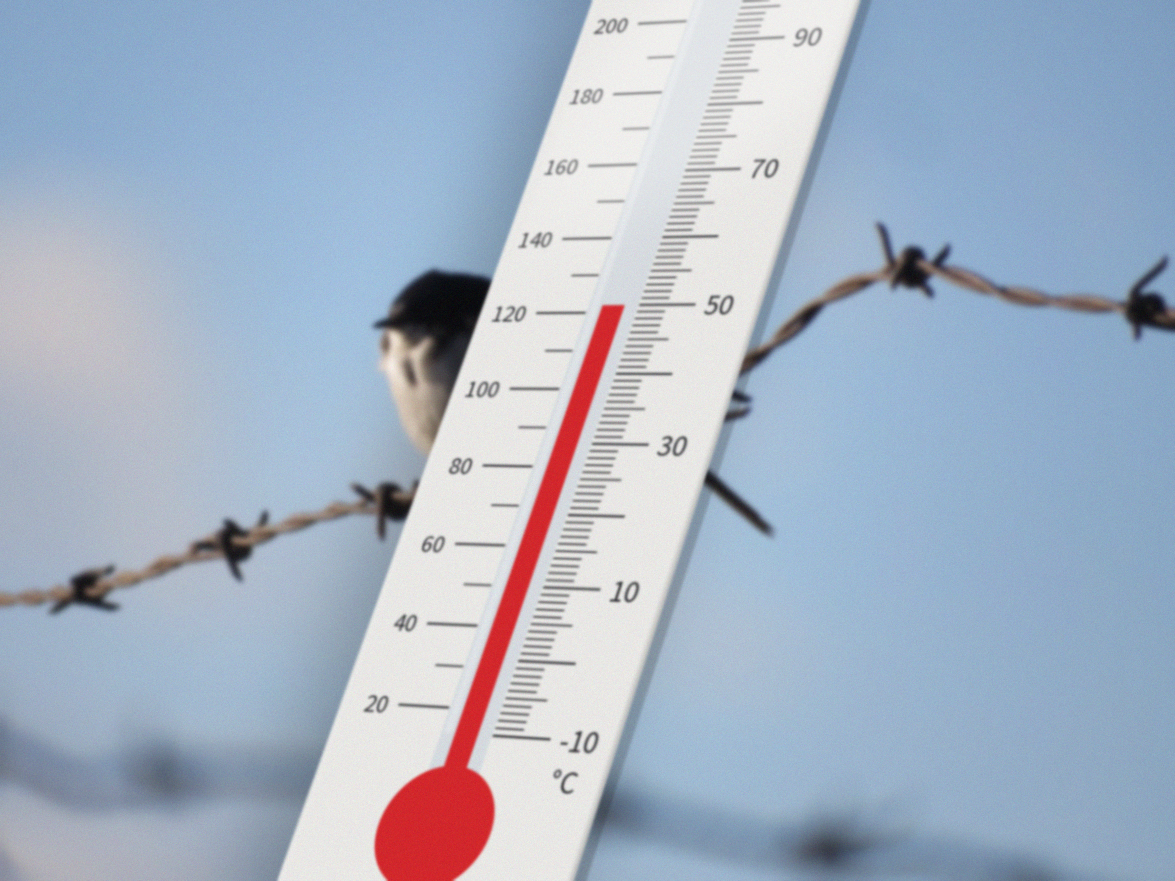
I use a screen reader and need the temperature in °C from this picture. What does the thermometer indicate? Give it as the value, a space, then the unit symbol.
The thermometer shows 50 °C
